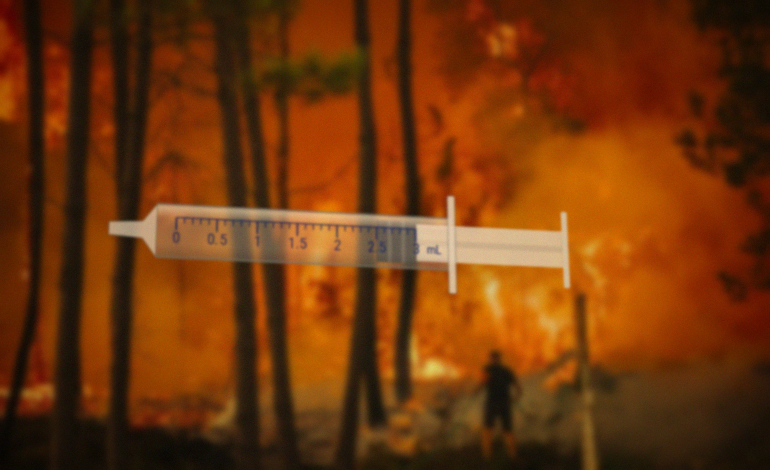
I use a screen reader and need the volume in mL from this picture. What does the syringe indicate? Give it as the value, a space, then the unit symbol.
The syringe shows 2.5 mL
